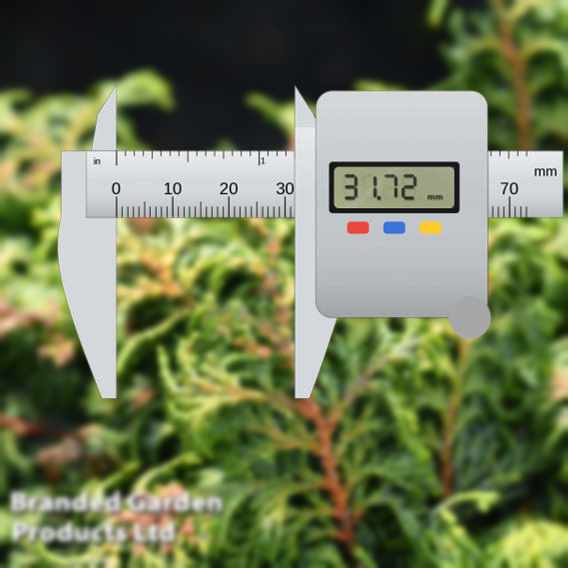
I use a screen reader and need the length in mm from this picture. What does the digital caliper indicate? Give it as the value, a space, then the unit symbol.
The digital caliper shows 31.72 mm
